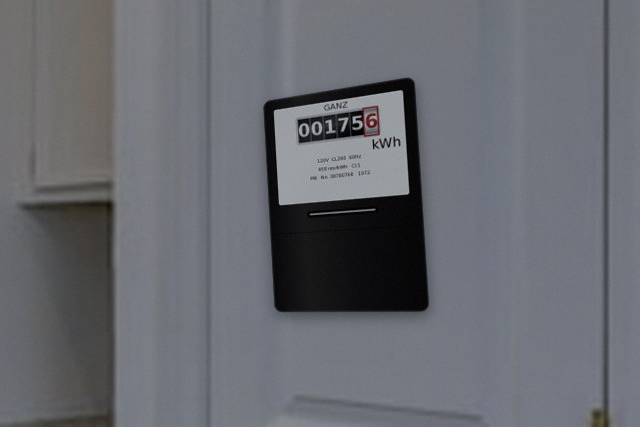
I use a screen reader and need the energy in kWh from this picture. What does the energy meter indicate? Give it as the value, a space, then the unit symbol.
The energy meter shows 175.6 kWh
